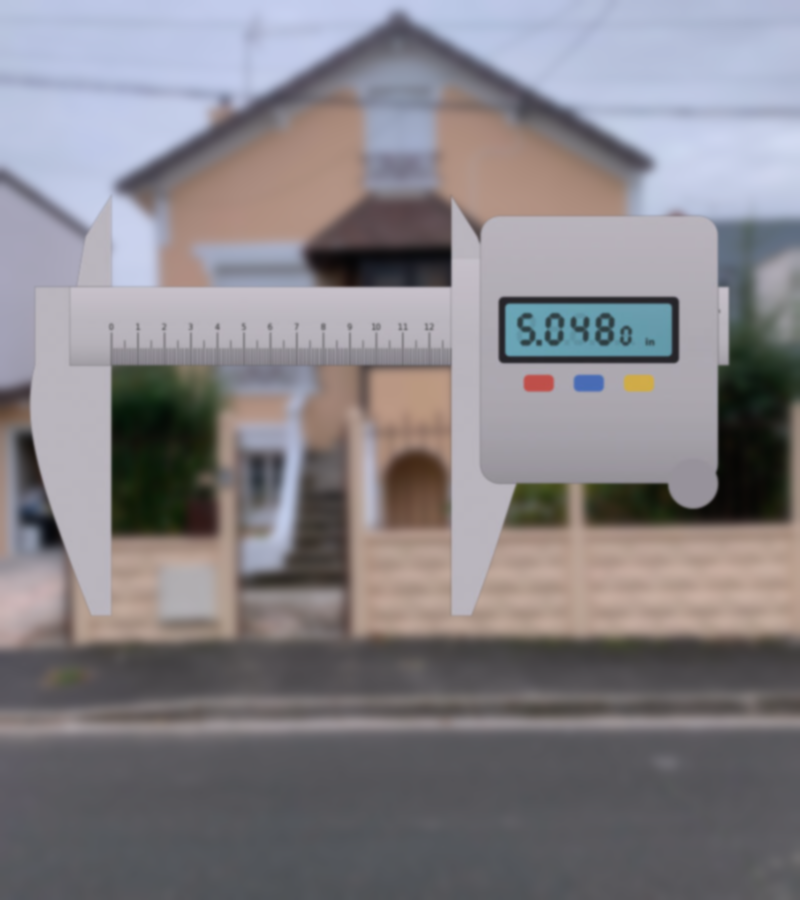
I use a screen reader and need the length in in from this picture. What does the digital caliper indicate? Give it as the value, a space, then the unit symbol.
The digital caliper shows 5.0480 in
